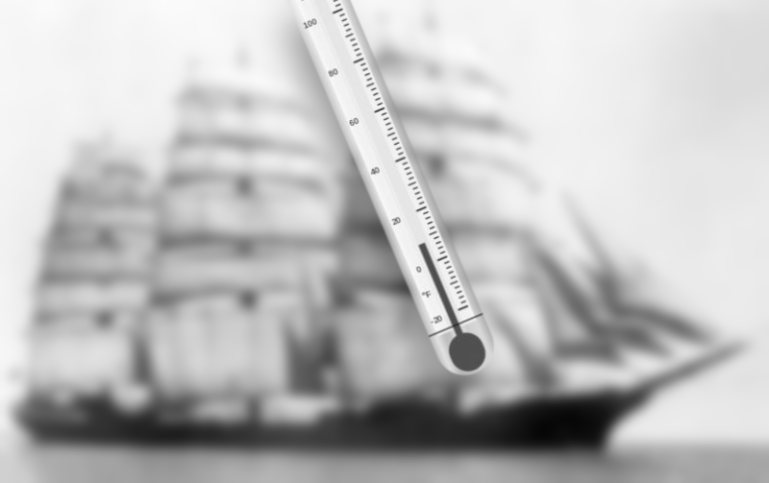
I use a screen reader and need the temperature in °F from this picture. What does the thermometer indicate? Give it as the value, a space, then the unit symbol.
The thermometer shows 8 °F
